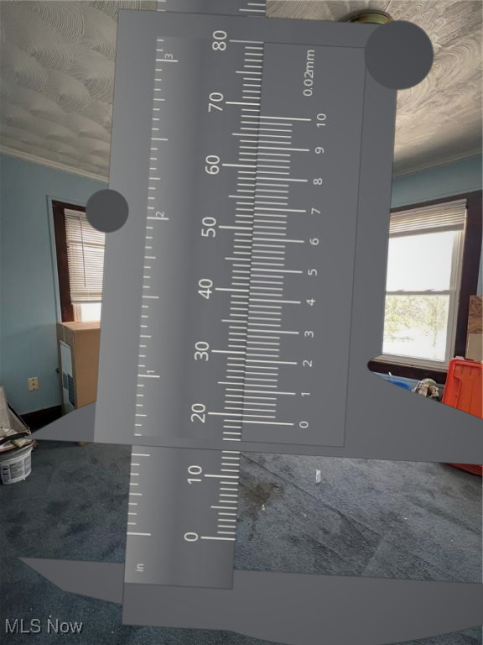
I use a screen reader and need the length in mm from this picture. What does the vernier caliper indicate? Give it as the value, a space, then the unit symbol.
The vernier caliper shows 19.0 mm
